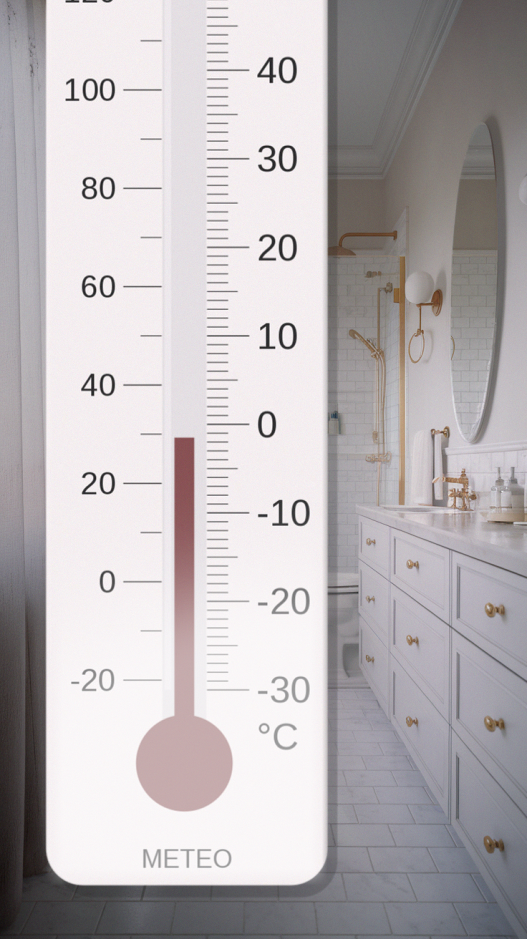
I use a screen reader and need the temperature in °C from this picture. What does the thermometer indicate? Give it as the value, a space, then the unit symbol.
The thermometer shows -1.5 °C
